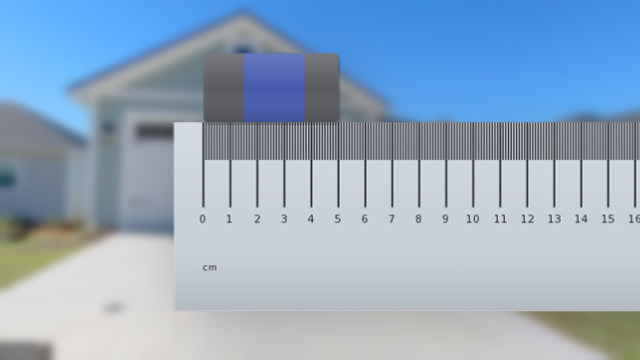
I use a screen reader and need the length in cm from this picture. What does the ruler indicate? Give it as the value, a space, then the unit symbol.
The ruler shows 5 cm
